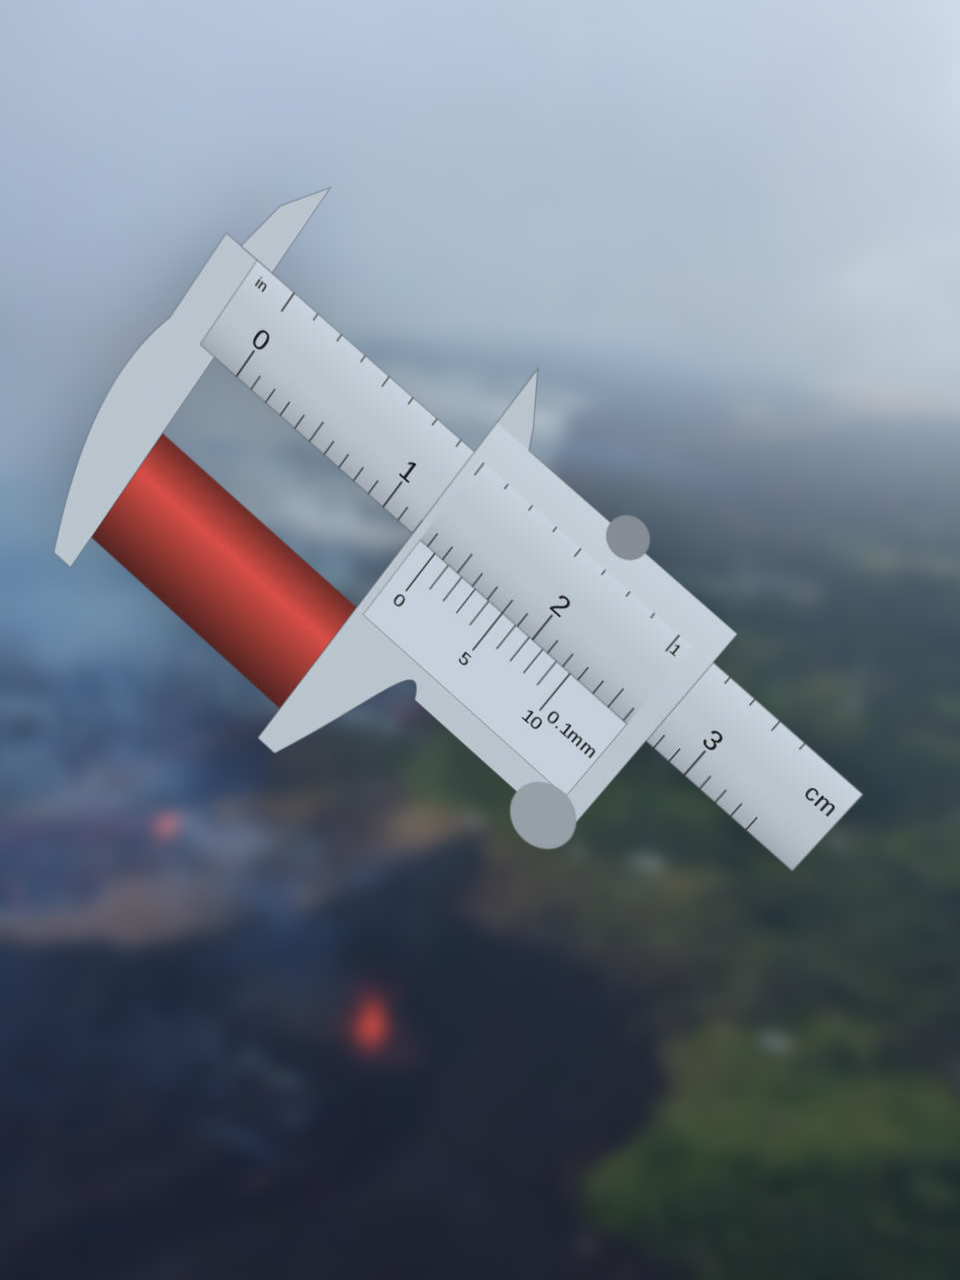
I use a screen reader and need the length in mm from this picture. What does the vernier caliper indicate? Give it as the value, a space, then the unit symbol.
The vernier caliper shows 13.5 mm
